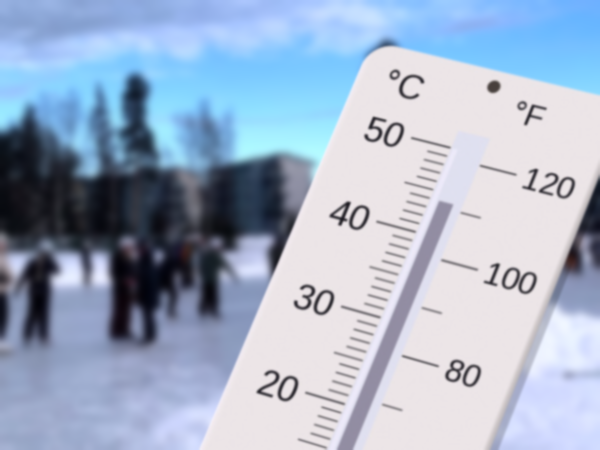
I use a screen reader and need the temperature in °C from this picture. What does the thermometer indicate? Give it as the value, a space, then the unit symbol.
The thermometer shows 44 °C
